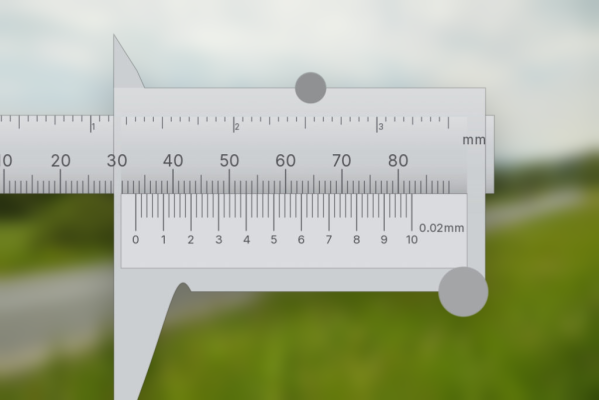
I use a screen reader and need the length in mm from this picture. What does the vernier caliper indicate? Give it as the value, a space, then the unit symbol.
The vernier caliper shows 33.4 mm
